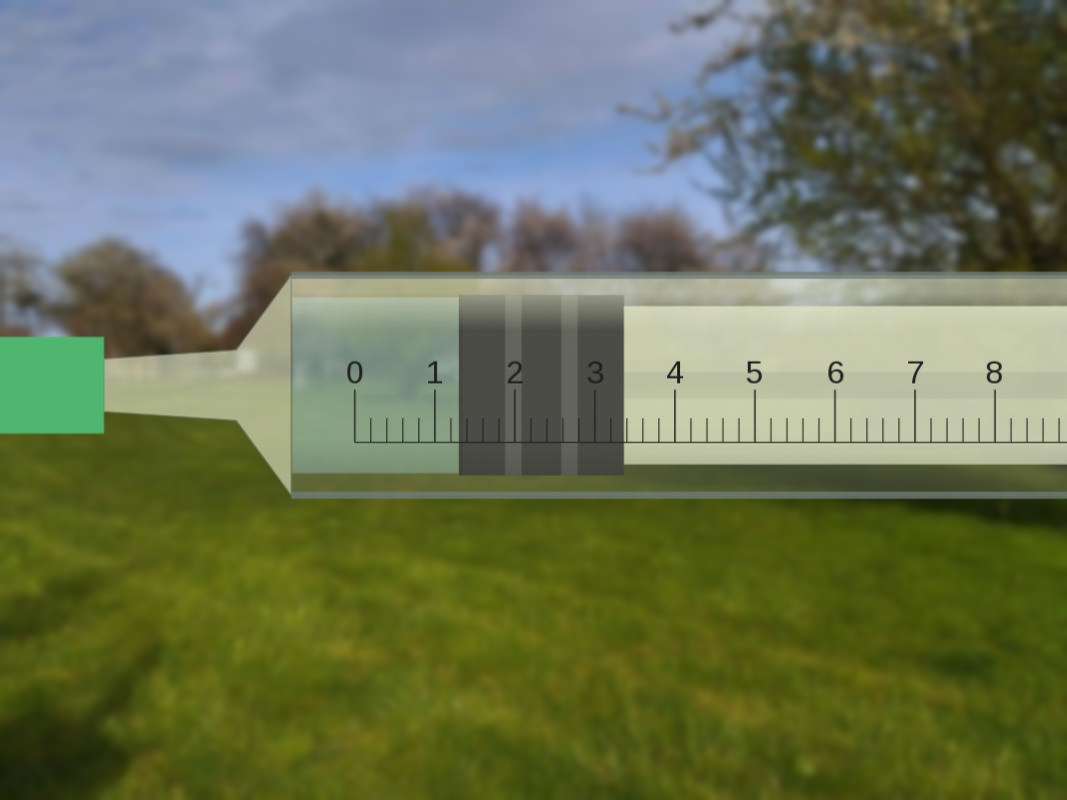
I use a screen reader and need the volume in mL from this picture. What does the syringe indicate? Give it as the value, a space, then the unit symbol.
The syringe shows 1.3 mL
